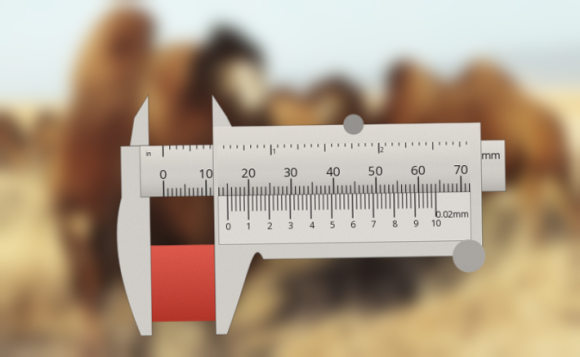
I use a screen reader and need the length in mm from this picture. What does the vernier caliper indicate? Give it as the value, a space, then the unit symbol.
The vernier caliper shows 15.0 mm
